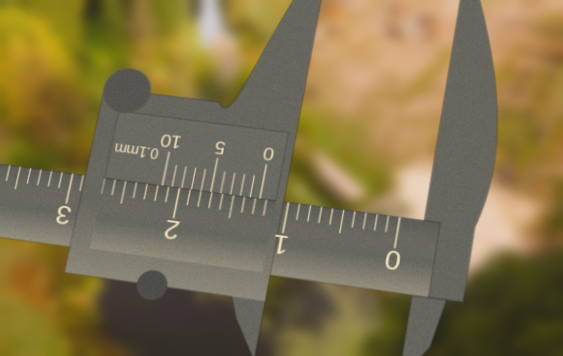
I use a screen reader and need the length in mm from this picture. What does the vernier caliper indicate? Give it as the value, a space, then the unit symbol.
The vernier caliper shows 12.6 mm
